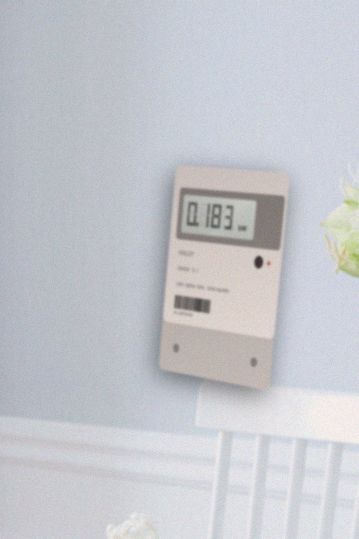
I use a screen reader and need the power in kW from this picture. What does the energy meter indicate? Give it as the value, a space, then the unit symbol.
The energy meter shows 0.183 kW
